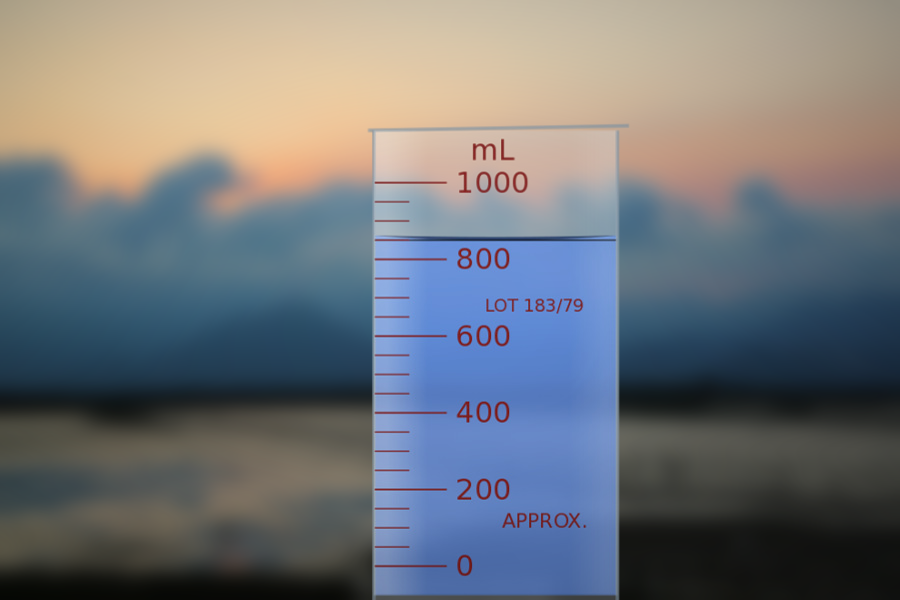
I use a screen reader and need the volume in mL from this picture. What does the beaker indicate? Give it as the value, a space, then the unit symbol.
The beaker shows 850 mL
